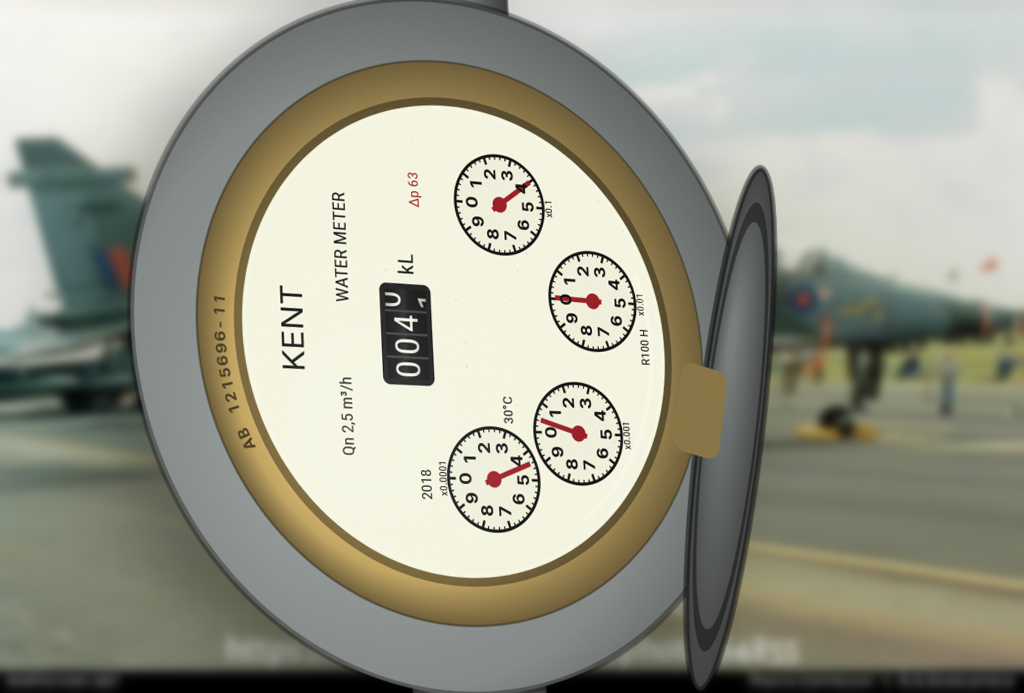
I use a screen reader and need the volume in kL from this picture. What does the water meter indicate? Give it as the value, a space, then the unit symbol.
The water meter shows 40.4004 kL
